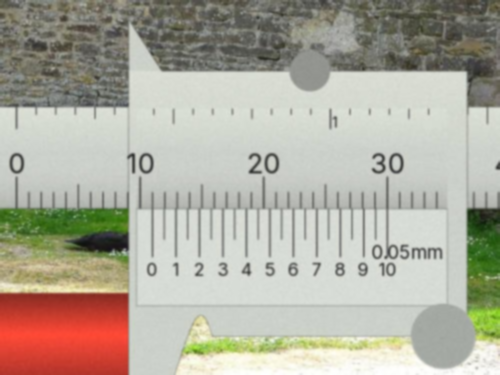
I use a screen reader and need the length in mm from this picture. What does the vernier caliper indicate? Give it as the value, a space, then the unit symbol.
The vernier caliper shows 11.0 mm
